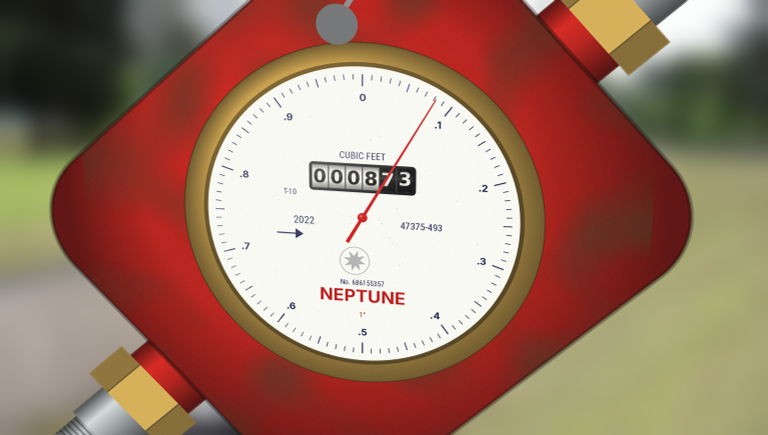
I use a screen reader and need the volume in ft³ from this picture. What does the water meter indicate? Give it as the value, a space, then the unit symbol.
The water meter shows 873.08 ft³
